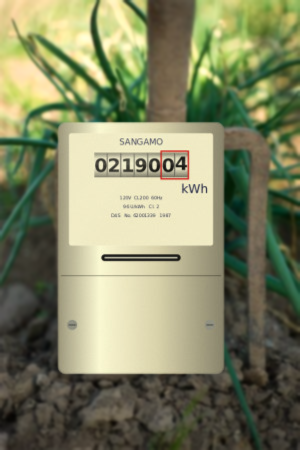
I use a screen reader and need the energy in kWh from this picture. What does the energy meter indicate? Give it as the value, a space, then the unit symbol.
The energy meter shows 2190.04 kWh
